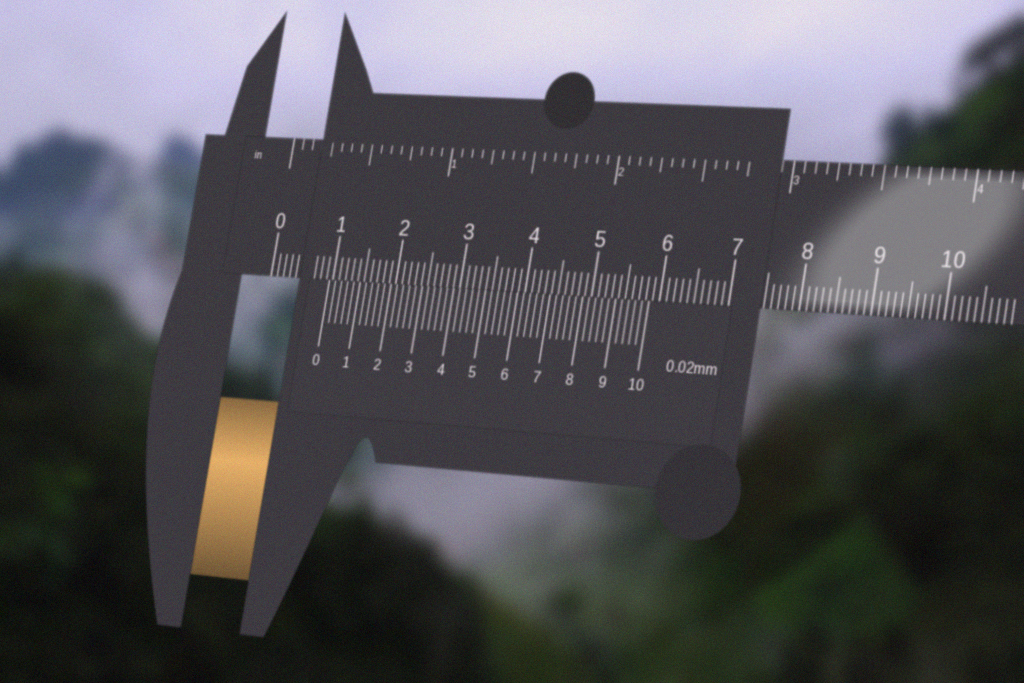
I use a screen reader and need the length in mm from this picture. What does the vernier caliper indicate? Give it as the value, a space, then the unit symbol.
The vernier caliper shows 9.5 mm
